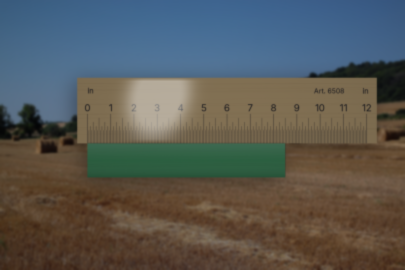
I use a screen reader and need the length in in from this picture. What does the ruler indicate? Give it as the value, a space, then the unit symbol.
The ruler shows 8.5 in
